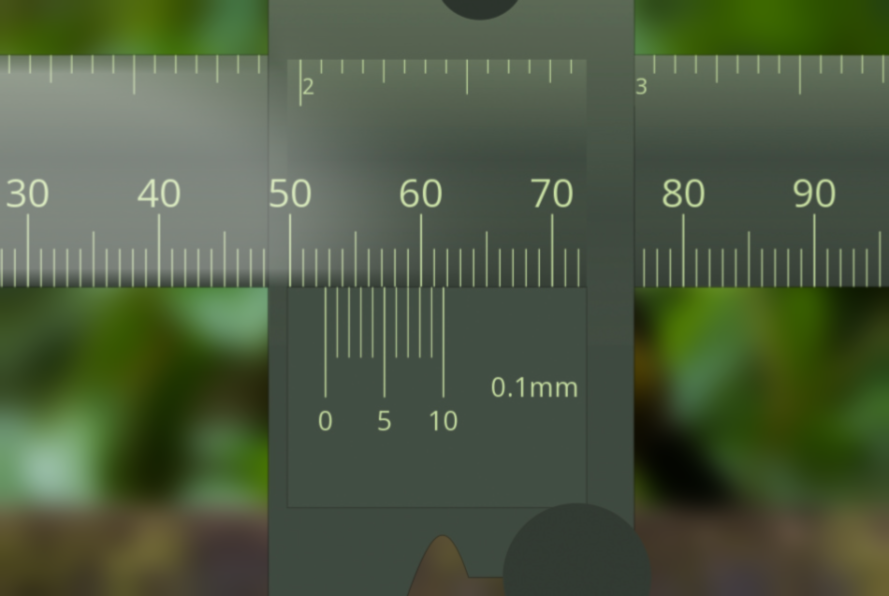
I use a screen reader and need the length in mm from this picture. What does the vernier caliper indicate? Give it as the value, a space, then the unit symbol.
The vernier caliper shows 52.7 mm
